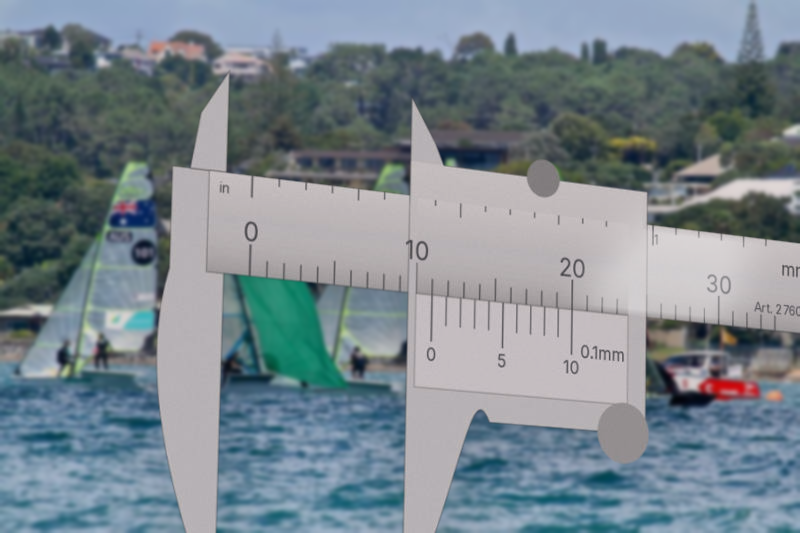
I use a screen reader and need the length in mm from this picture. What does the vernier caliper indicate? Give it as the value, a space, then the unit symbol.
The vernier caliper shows 11.0 mm
